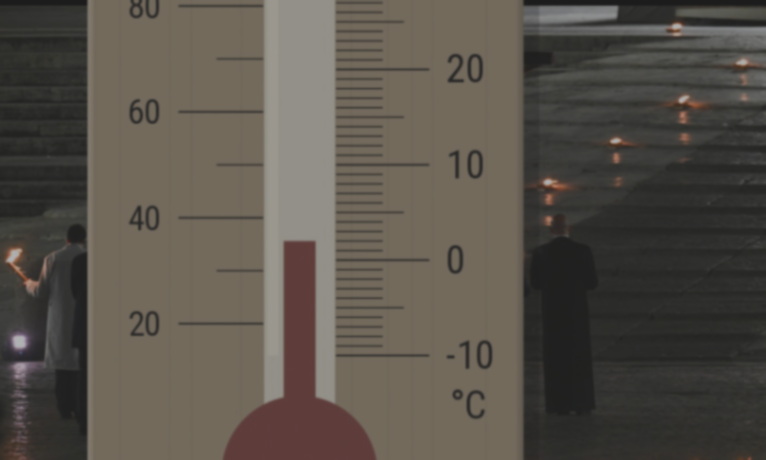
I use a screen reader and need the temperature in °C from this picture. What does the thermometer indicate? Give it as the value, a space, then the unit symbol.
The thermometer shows 2 °C
